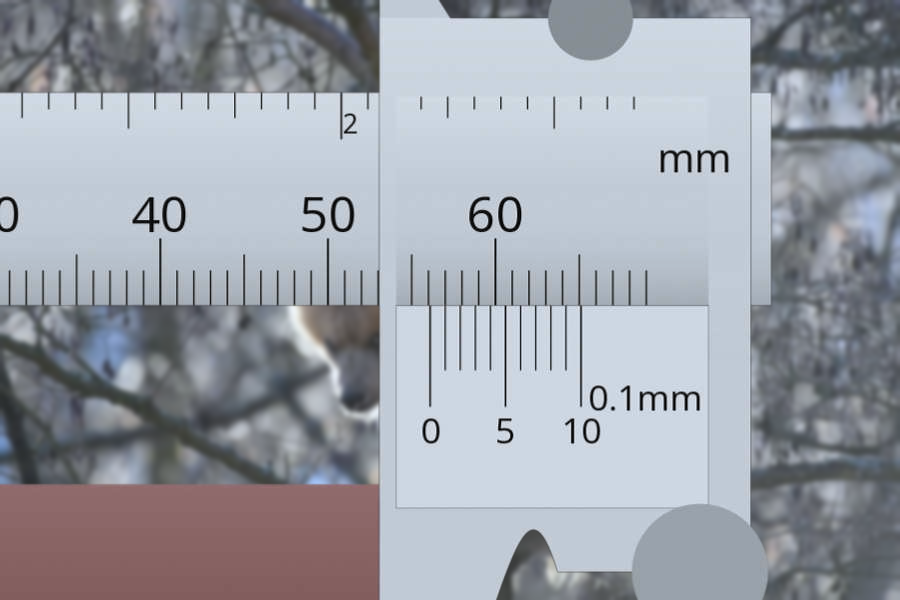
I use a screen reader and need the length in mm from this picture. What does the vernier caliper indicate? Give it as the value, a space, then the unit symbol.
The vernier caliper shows 56.1 mm
